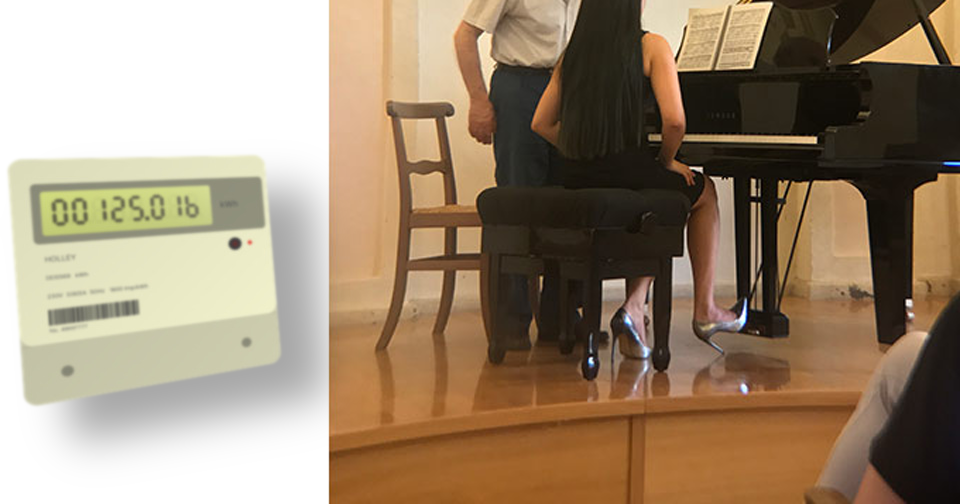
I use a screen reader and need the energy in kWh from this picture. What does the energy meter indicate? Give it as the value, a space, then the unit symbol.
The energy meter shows 125.016 kWh
